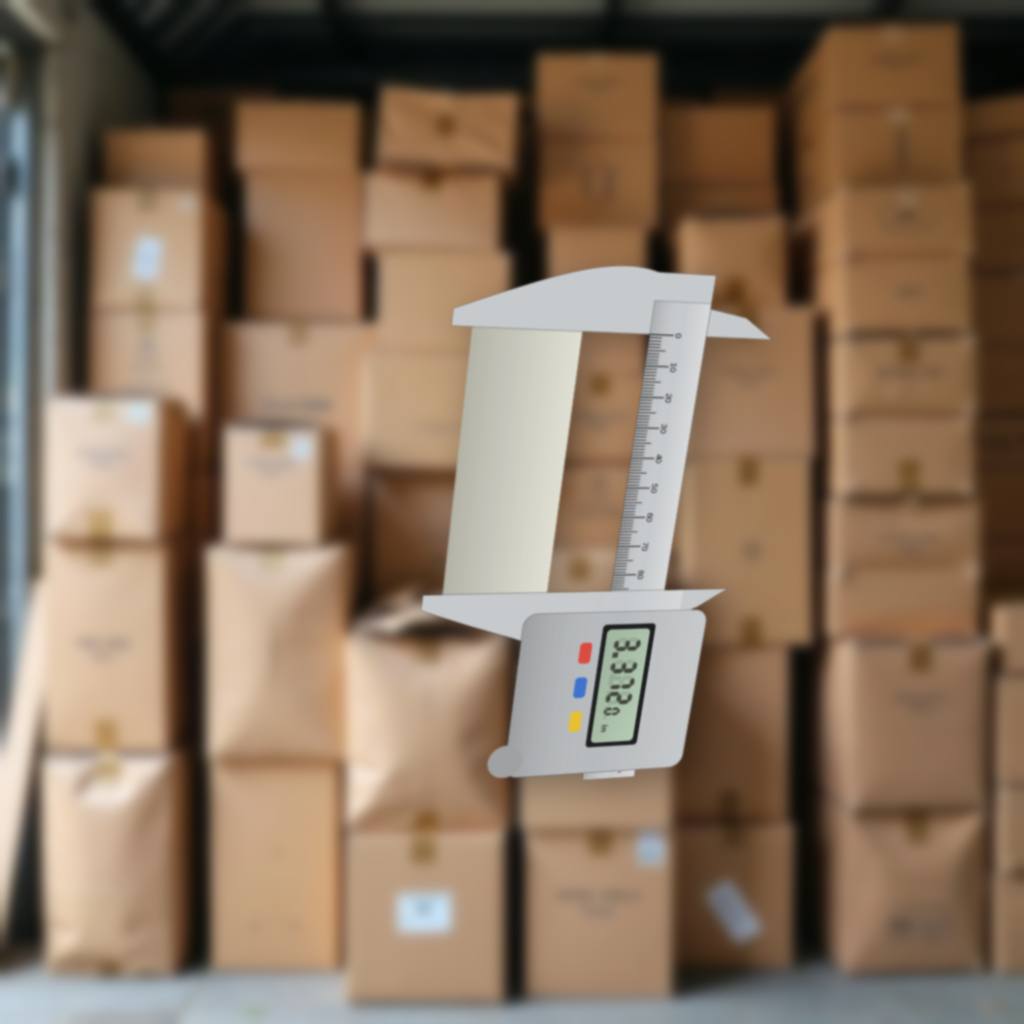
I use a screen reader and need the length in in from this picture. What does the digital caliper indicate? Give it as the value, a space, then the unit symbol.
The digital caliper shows 3.3720 in
